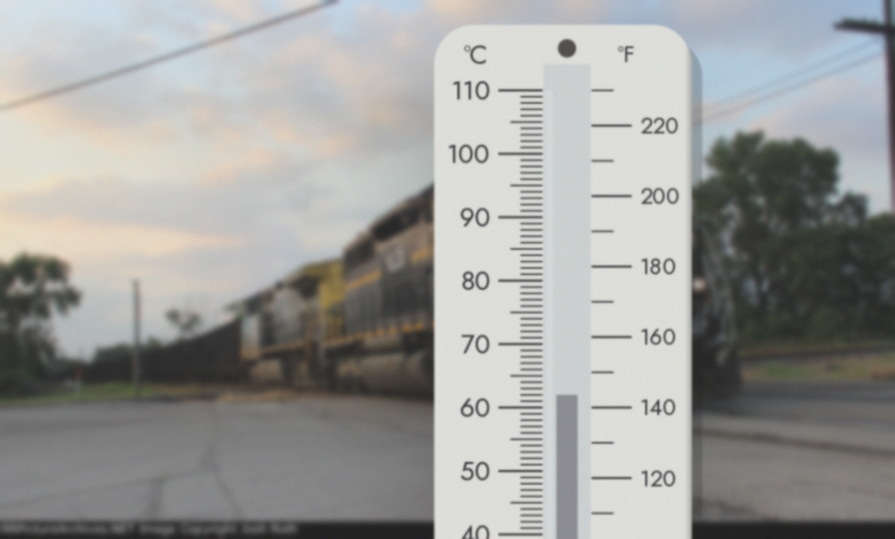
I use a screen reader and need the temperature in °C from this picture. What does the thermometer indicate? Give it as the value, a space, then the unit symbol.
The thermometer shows 62 °C
